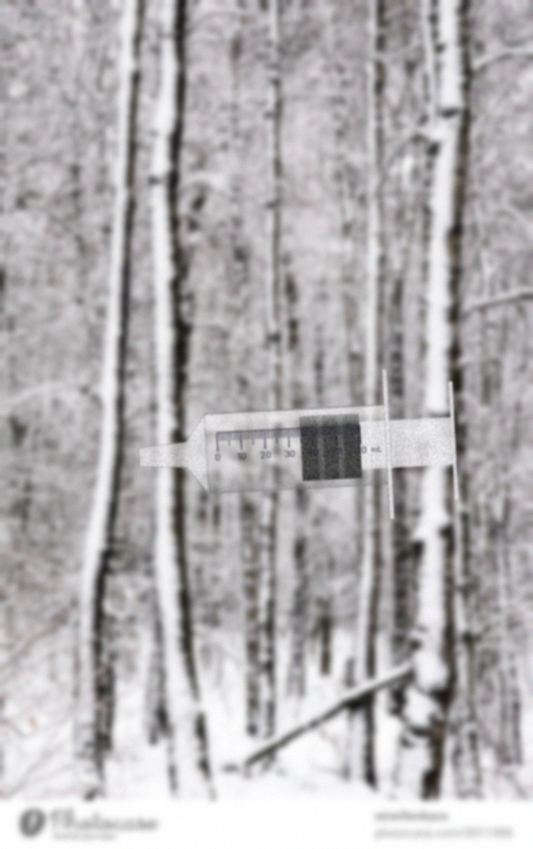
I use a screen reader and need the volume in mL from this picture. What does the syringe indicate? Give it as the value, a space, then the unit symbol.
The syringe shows 35 mL
